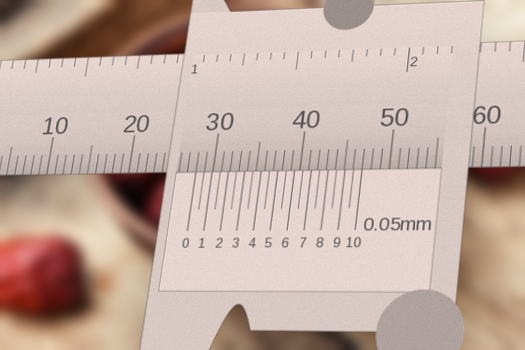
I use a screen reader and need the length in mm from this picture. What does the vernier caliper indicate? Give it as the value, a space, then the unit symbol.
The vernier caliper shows 28.0 mm
